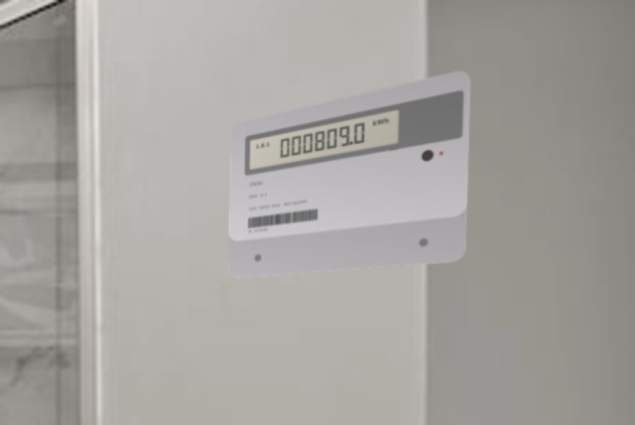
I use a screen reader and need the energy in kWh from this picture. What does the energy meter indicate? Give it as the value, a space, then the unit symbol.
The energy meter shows 809.0 kWh
